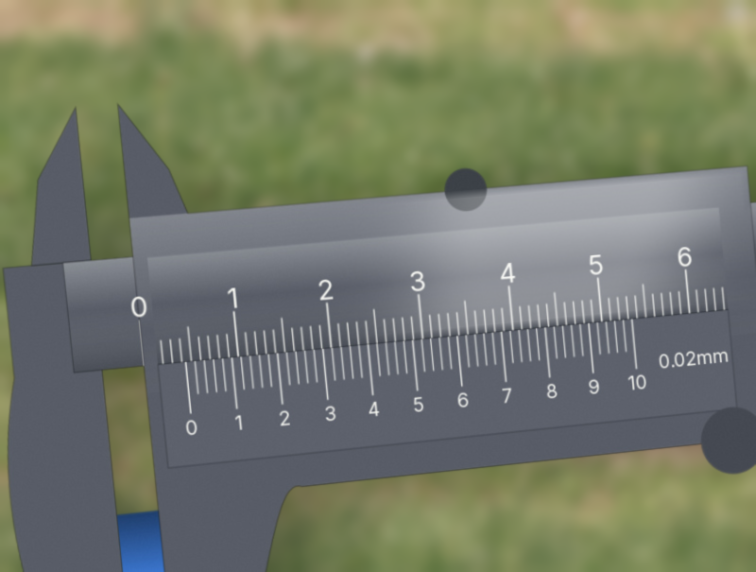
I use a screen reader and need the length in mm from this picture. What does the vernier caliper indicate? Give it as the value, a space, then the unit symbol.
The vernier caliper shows 4.4 mm
